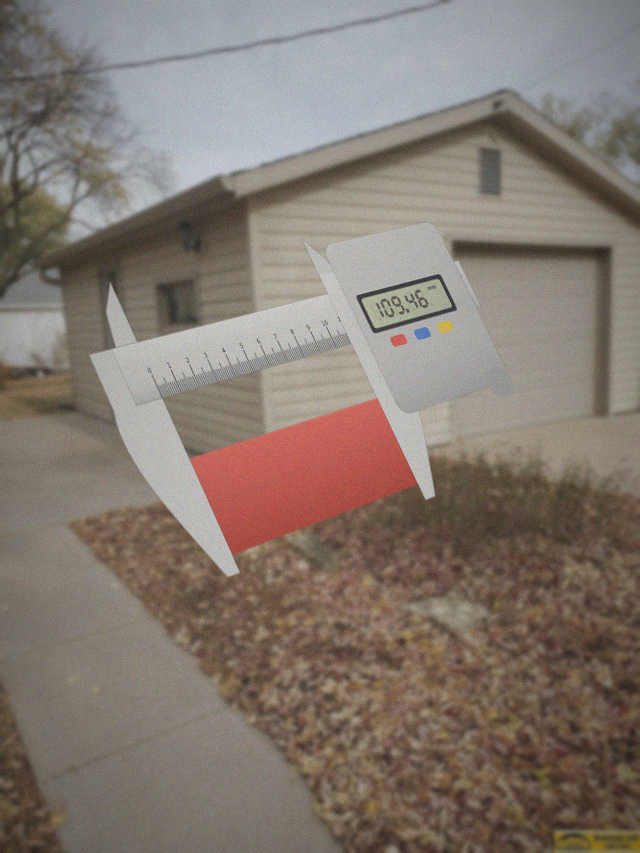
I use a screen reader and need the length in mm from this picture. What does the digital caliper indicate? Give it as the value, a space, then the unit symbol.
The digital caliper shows 109.46 mm
